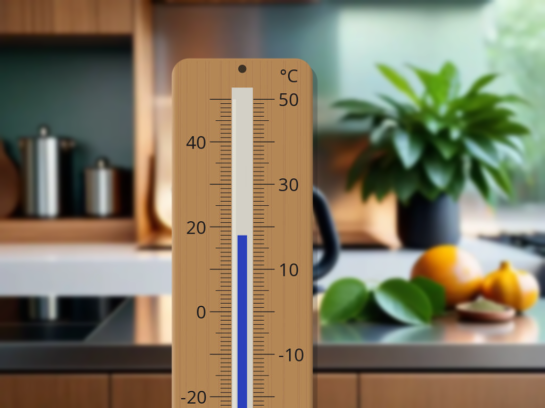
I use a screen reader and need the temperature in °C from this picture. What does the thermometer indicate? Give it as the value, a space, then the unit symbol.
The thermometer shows 18 °C
